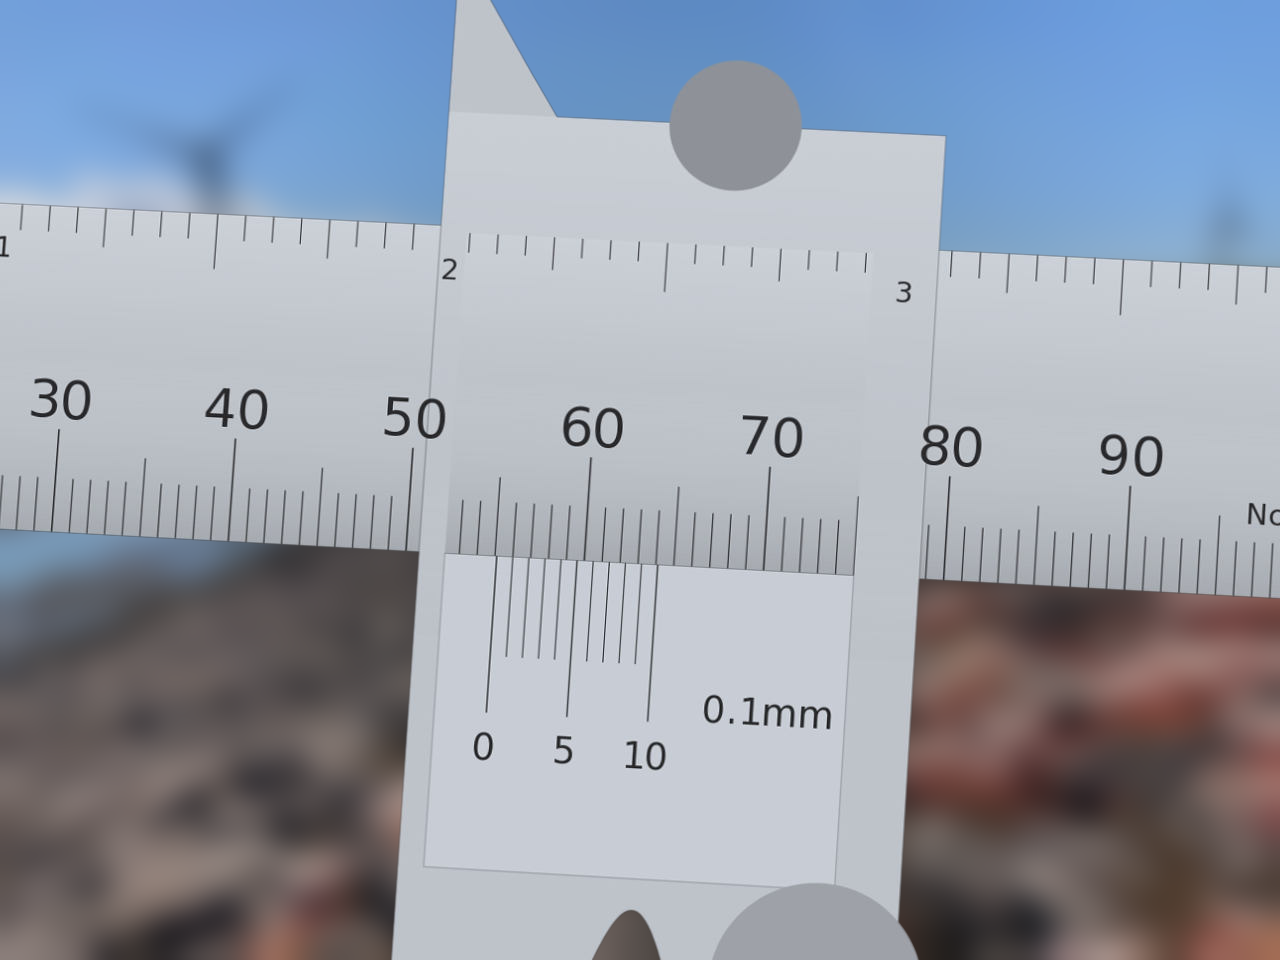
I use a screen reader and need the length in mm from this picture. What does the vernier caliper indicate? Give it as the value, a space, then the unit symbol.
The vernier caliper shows 55.1 mm
